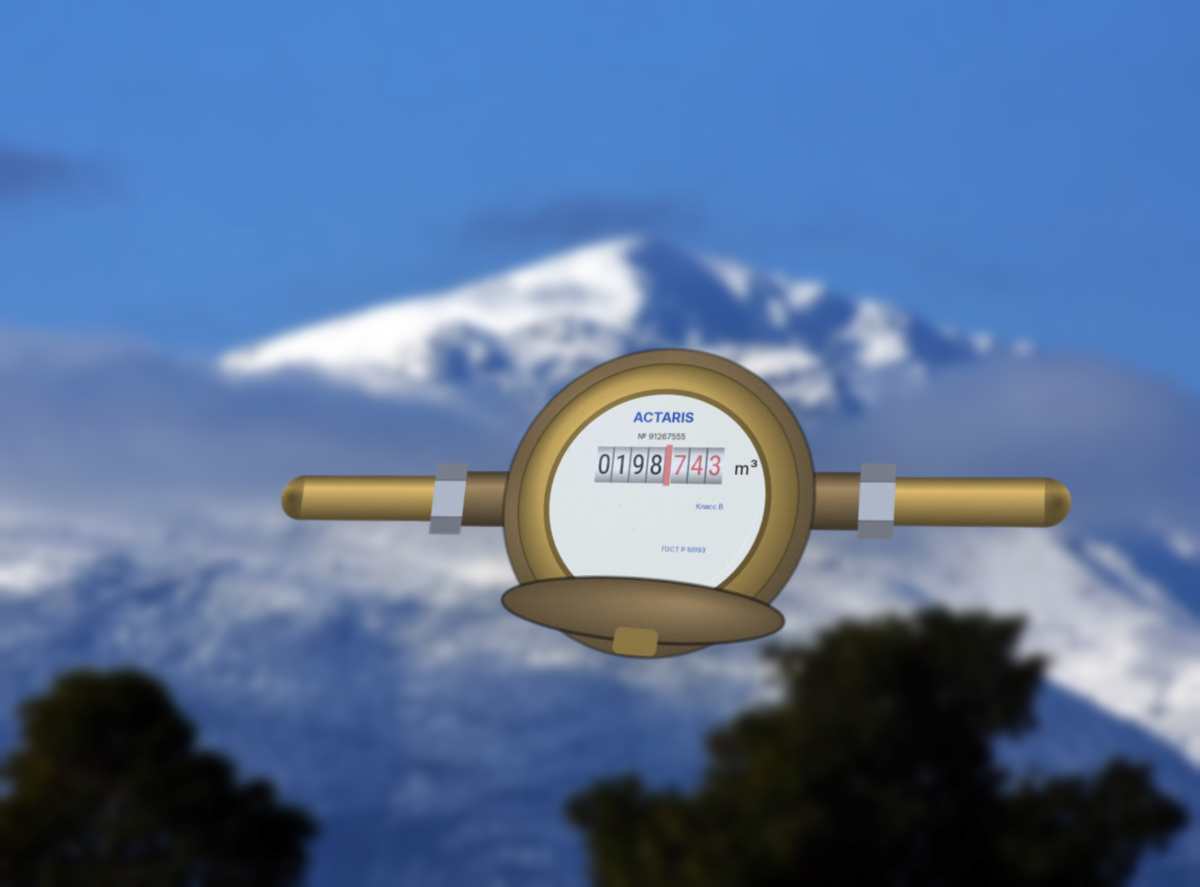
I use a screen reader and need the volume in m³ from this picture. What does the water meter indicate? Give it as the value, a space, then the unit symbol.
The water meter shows 198.743 m³
